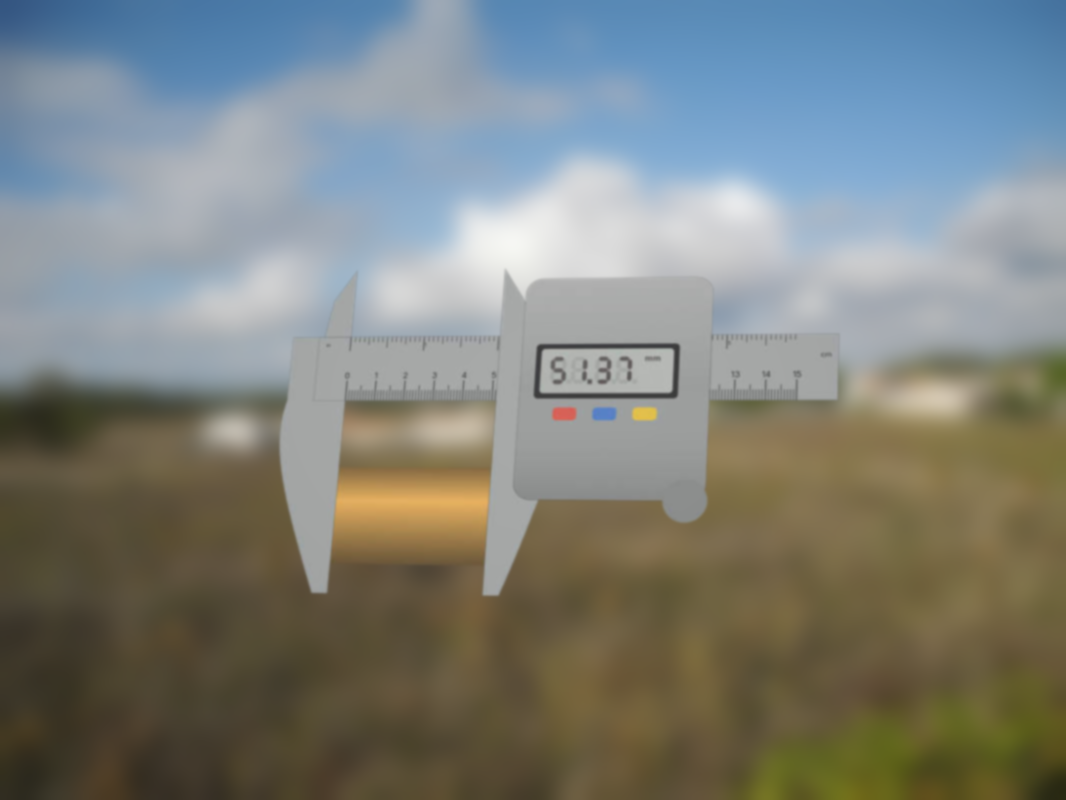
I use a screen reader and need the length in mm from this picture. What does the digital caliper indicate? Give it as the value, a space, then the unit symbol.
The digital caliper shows 51.37 mm
